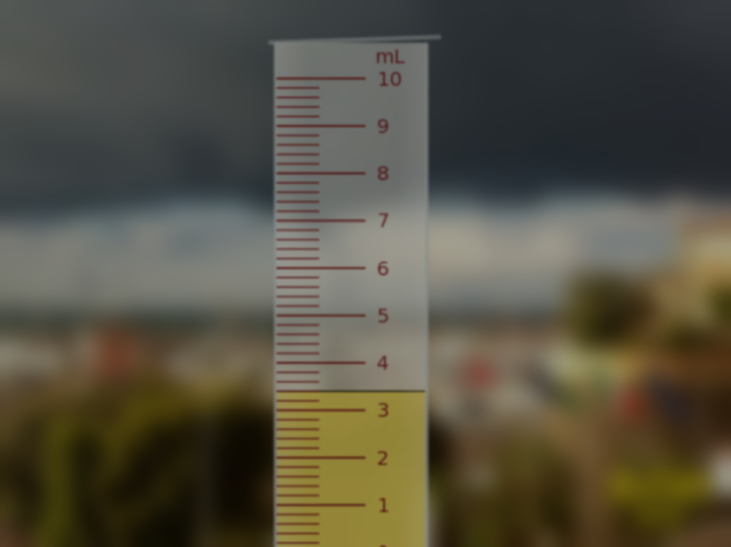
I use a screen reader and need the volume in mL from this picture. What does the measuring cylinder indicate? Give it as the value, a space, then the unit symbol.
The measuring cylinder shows 3.4 mL
